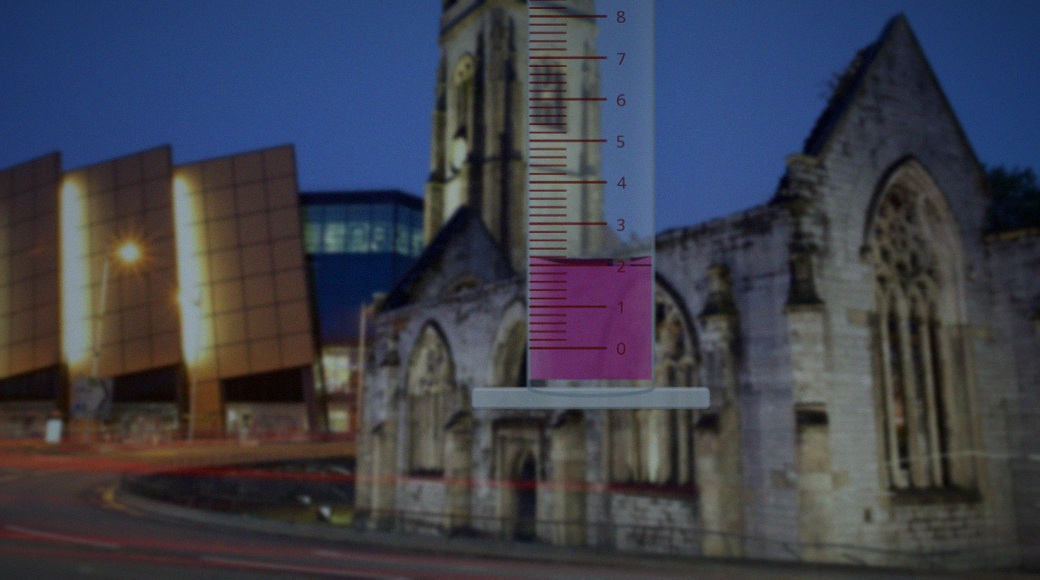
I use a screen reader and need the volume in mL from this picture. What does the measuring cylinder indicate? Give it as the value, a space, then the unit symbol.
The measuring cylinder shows 2 mL
